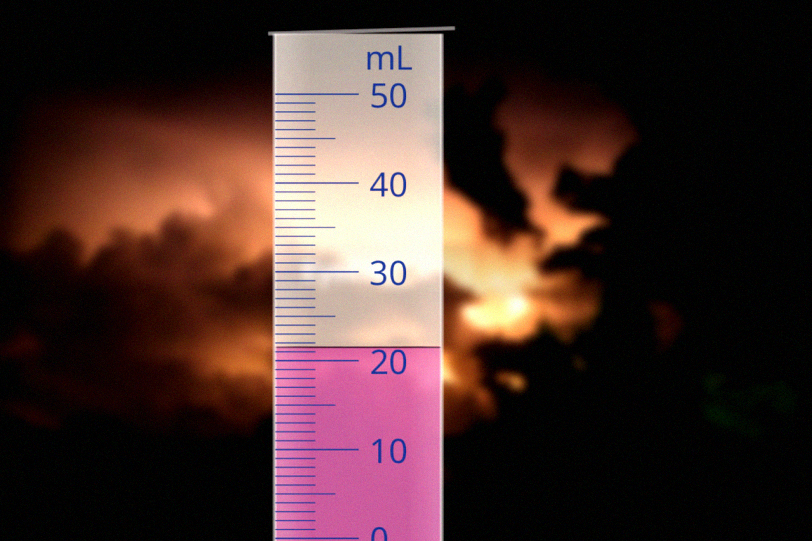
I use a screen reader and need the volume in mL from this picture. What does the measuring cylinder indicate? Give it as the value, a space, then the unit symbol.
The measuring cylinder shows 21.5 mL
